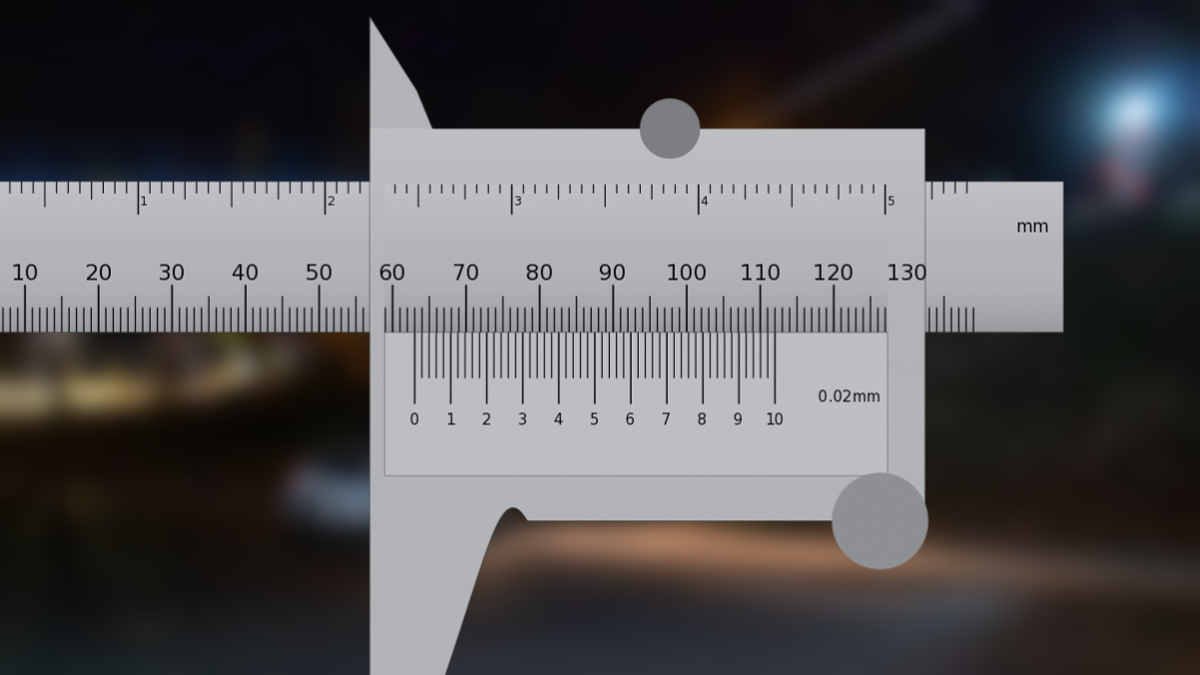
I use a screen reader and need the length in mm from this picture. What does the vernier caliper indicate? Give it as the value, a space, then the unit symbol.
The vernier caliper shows 63.0 mm
